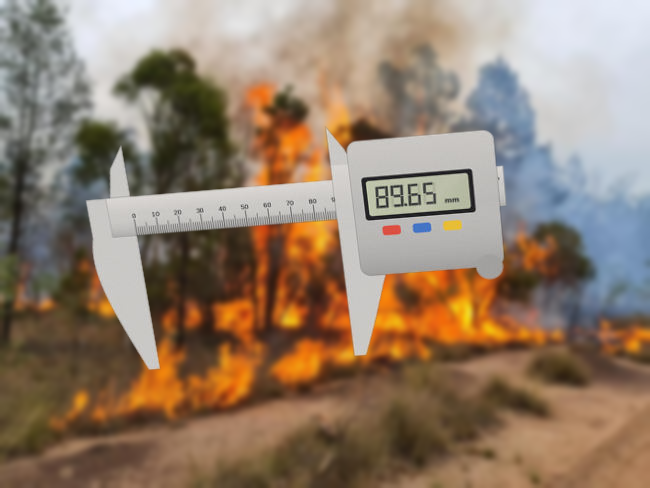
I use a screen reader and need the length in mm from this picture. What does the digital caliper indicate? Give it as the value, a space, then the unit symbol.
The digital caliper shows 89.65 mm
